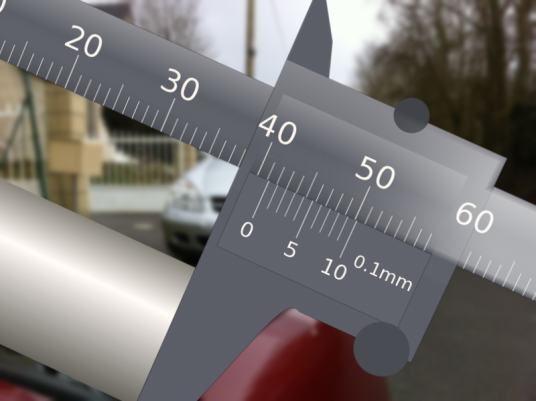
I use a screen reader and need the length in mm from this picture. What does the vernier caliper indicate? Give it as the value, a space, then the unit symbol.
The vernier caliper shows 41.2 mm
